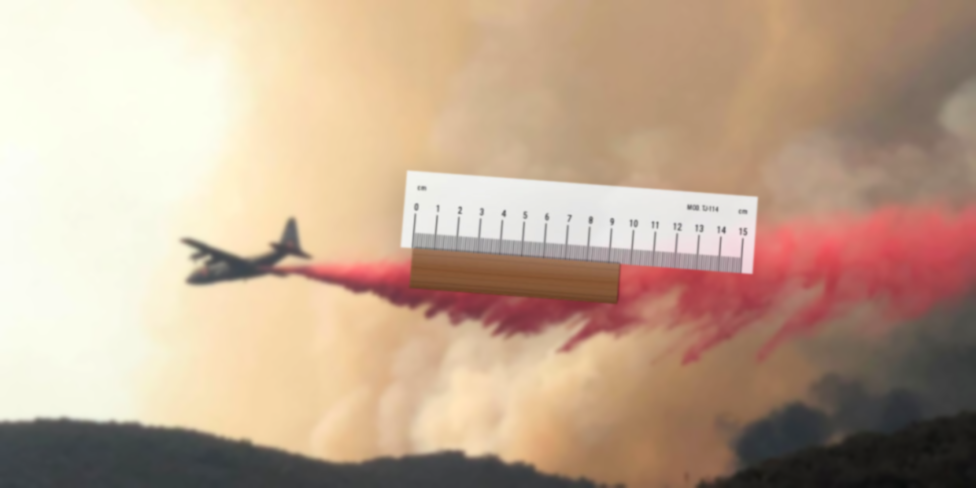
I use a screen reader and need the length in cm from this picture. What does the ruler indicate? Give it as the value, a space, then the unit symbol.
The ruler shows 9.5 cm
